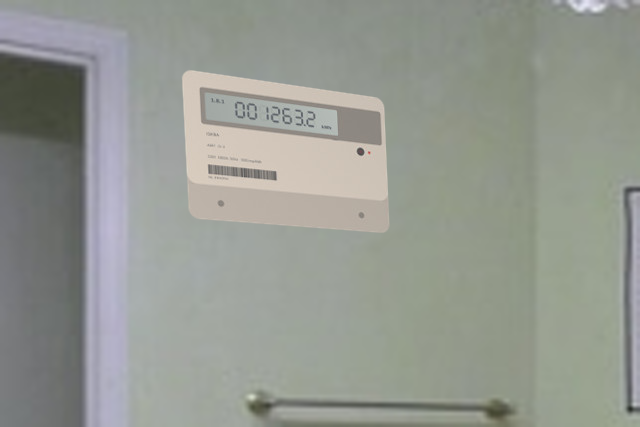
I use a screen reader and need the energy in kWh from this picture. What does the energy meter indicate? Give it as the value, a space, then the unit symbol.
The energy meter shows 1263.2 kWh
